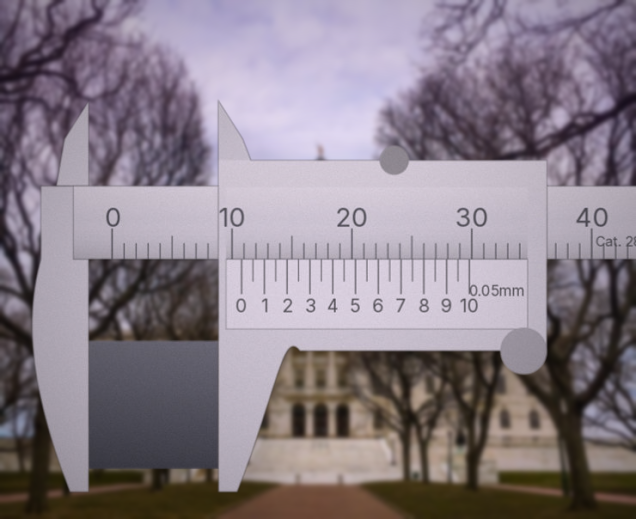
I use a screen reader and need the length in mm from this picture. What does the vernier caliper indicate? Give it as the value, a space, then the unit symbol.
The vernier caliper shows 10.8 mm
